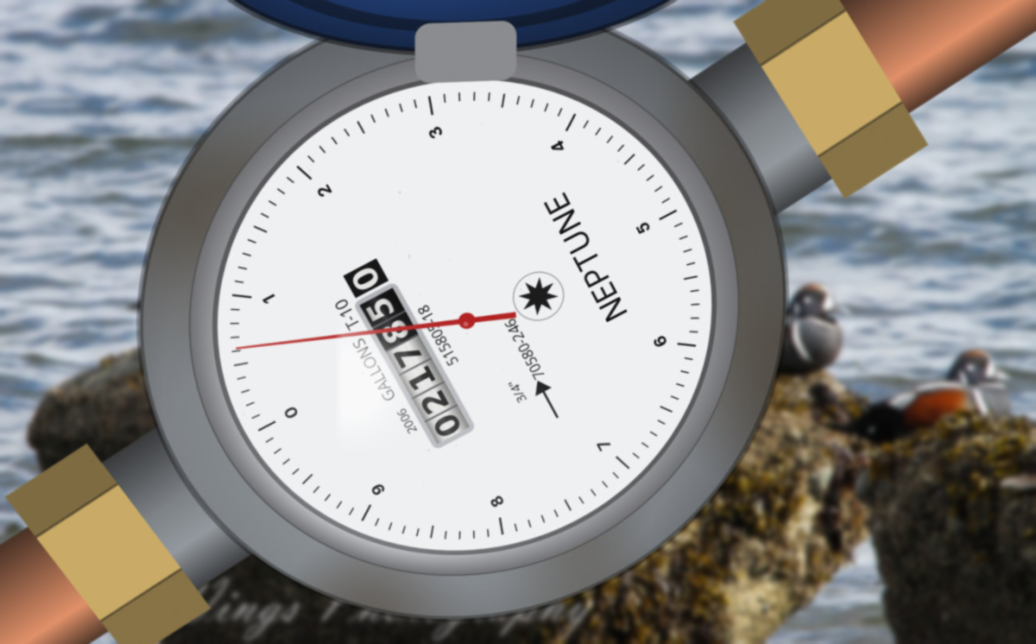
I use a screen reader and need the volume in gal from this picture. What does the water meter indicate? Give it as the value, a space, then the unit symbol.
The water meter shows 217850.6 gal
